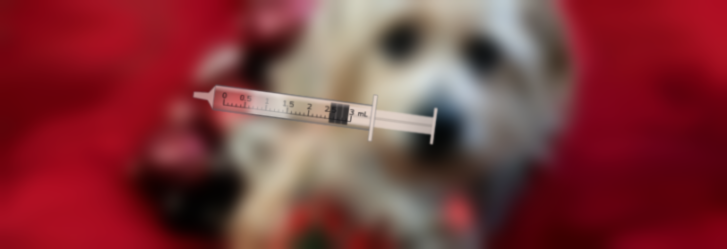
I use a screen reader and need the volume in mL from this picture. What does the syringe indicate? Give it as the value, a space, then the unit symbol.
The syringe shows 2.5 mL
